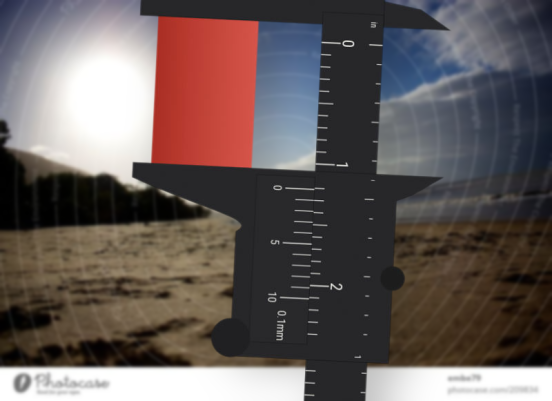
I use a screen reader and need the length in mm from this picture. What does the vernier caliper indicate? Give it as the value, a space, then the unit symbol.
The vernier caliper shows 12.1 mm
